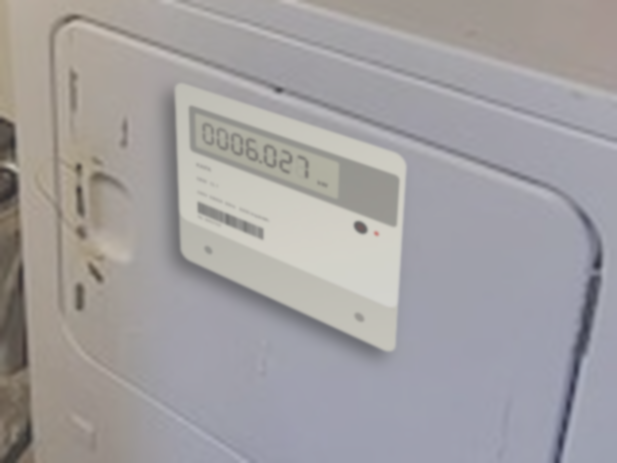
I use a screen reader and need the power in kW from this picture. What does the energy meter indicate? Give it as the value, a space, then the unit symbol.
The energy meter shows 6.027 kW
